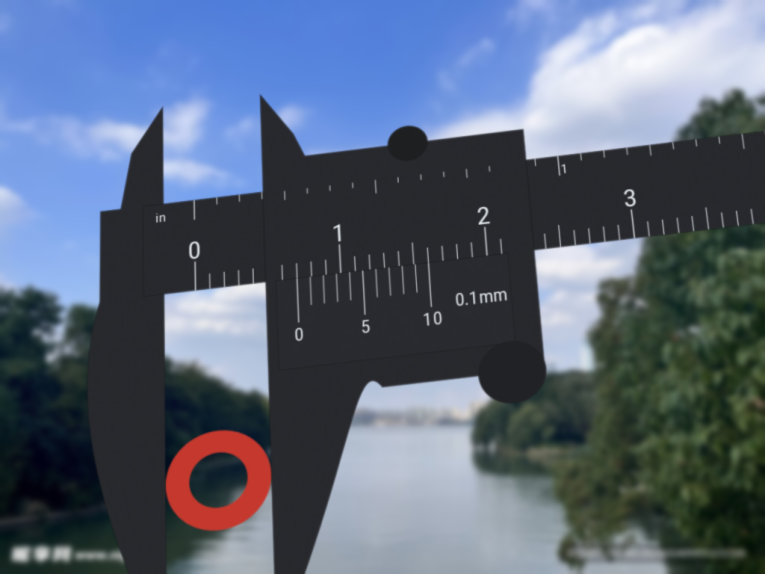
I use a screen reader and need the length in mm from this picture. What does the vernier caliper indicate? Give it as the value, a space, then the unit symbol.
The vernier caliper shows 7.0 mm
